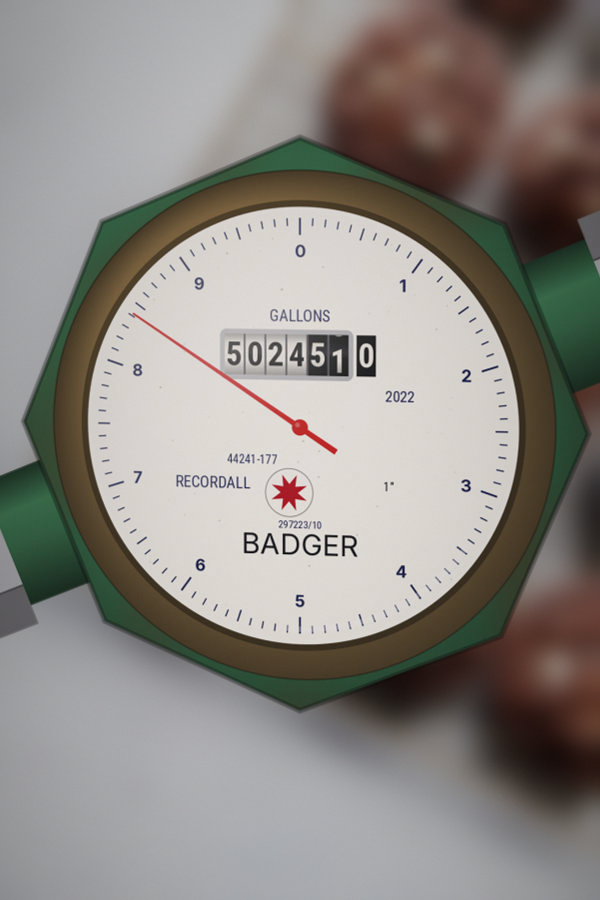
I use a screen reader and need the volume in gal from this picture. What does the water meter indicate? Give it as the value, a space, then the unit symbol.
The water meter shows 5024508.4 gal
